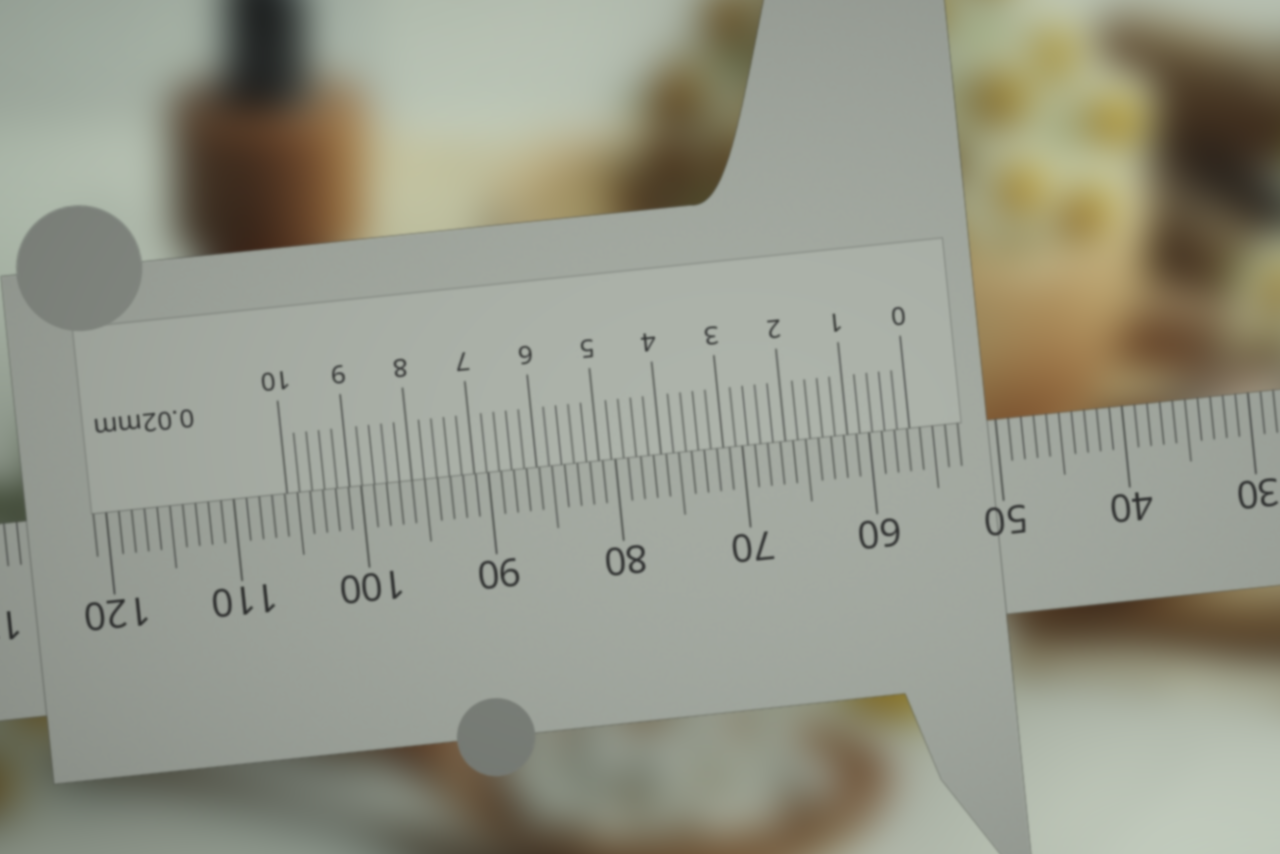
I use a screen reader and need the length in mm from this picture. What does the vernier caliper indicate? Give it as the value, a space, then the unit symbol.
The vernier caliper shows 56.8 mm
